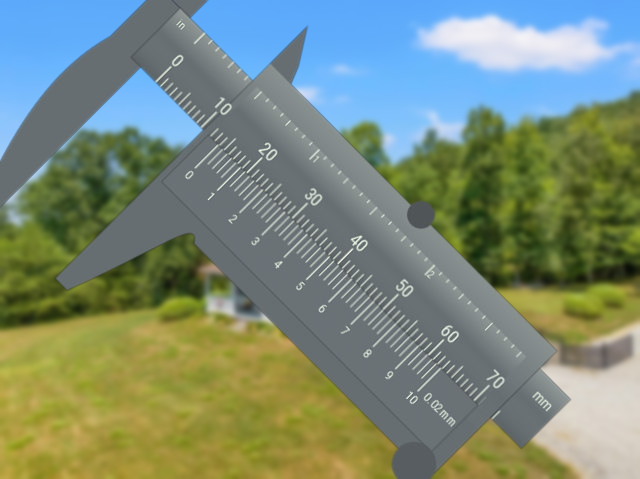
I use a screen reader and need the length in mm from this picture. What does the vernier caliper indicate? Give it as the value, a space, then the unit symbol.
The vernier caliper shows 13.8 mm
